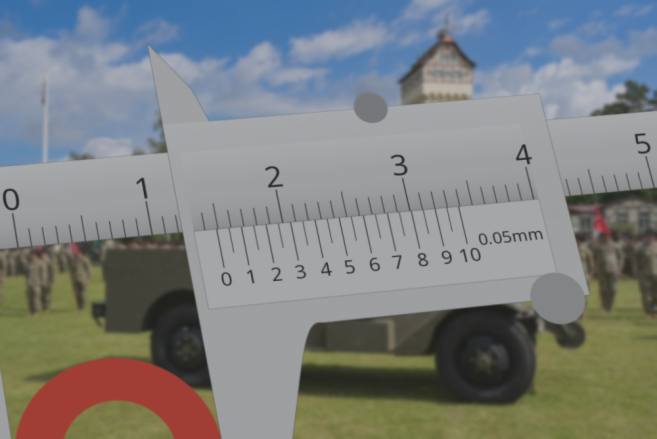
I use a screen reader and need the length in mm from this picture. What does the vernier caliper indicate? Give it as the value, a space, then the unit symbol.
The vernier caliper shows 14.9 mm
